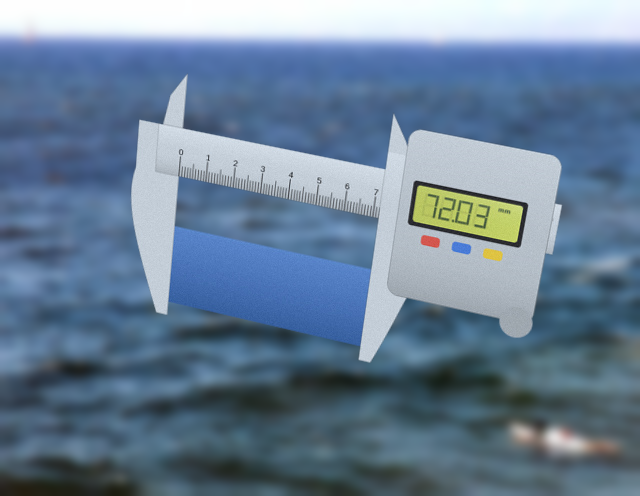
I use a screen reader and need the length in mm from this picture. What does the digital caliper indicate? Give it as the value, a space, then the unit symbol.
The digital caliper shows 72.03 mm
